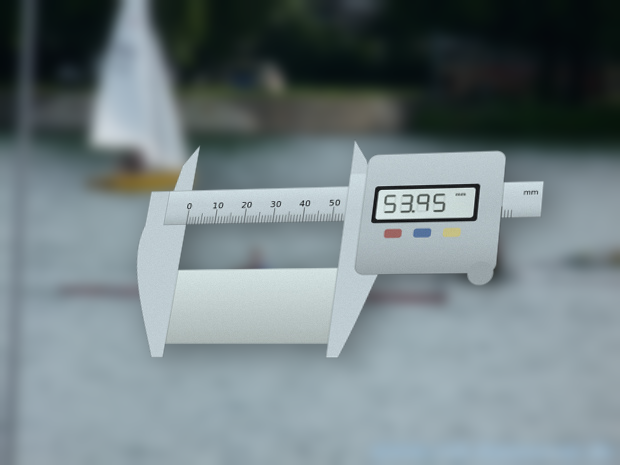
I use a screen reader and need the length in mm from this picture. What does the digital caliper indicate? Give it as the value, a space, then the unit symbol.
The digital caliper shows 53.95 mm
